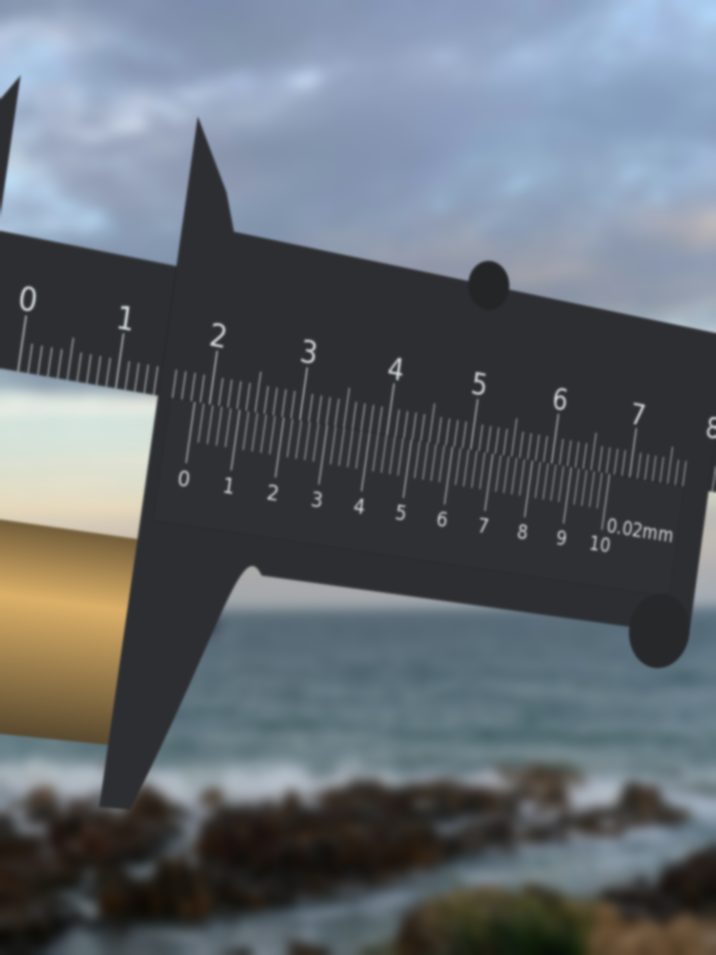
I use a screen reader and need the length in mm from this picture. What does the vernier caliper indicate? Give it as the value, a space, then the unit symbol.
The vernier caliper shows 18.4 mm
